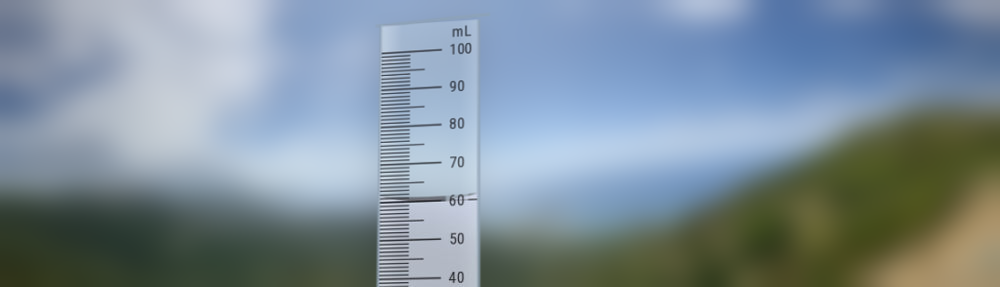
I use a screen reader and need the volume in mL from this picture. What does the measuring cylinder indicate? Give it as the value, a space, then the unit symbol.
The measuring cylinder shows 60 mL
